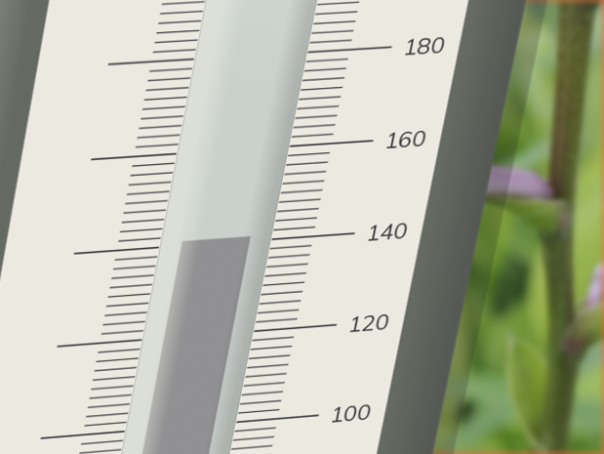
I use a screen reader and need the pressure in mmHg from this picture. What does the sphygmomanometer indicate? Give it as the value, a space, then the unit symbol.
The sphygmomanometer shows 141 mmHg
